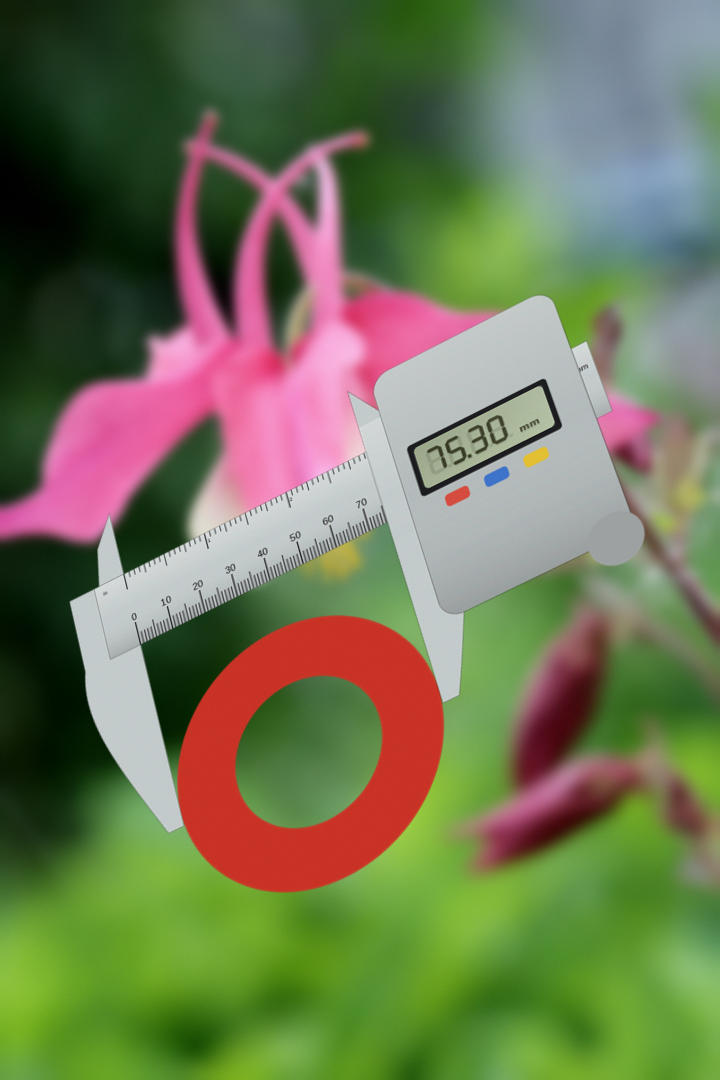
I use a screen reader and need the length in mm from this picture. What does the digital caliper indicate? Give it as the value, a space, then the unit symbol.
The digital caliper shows 75.30 mm
